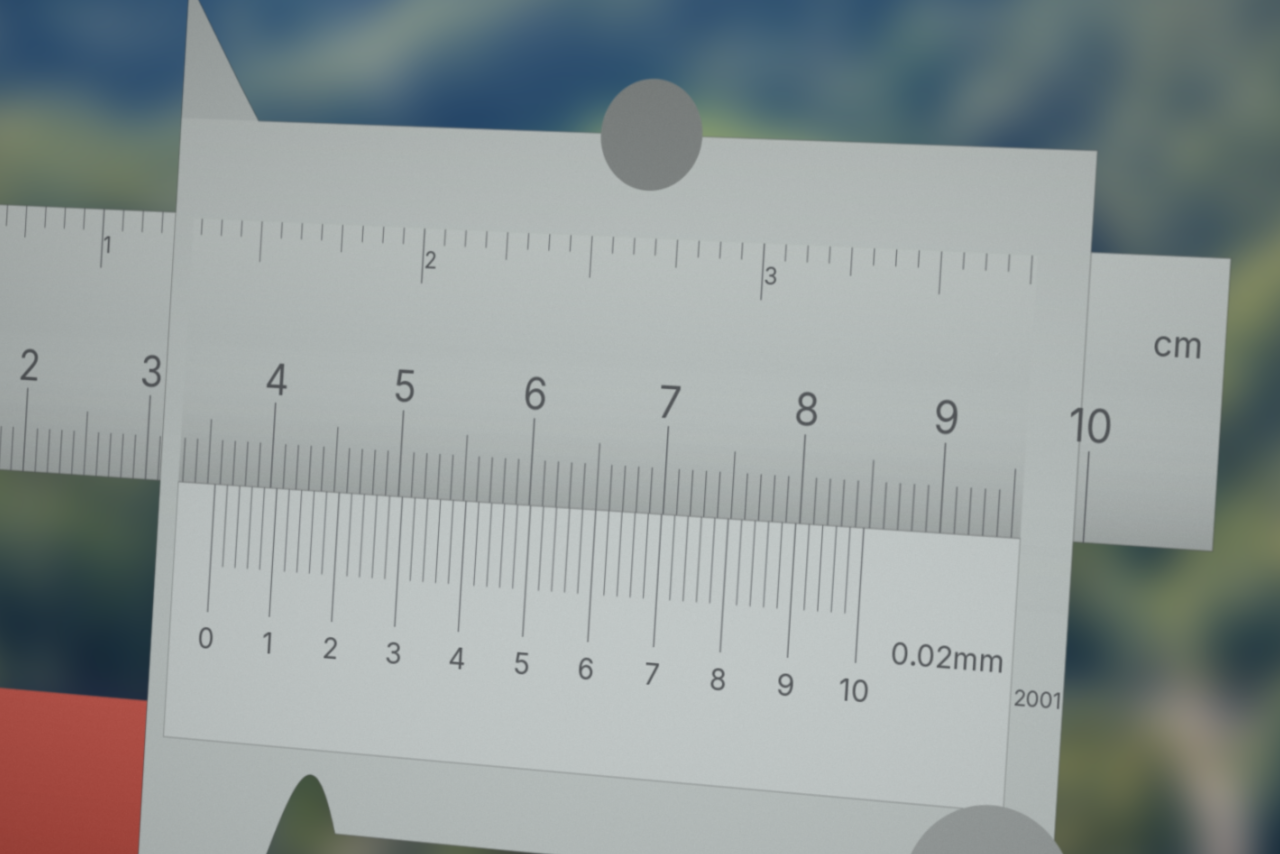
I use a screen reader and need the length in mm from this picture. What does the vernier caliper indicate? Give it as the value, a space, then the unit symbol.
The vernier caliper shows 35.6 mm
